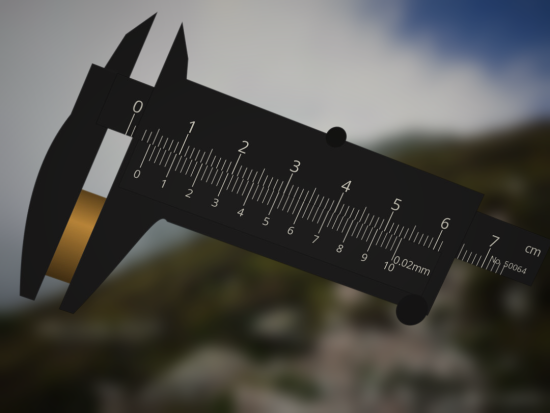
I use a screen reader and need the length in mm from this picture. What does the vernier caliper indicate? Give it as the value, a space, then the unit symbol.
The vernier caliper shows 4.6 mm
